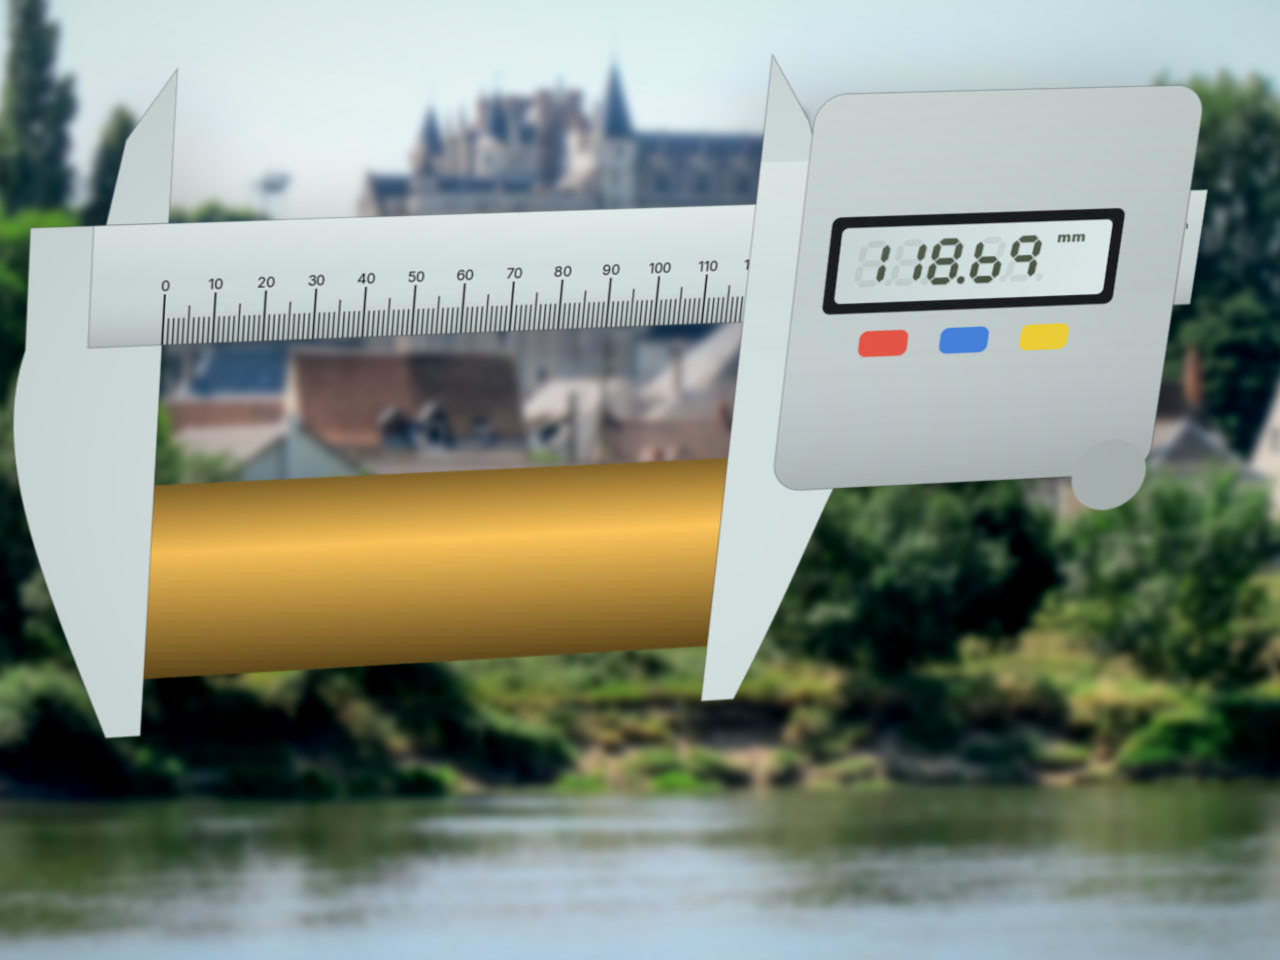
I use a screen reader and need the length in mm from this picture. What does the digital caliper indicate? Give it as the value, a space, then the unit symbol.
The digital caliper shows 118.69 mm
